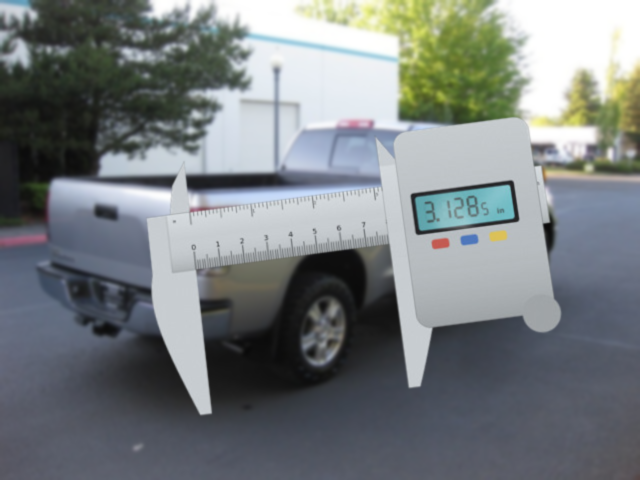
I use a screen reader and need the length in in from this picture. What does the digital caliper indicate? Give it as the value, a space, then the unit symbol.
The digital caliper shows 3.1285 in
